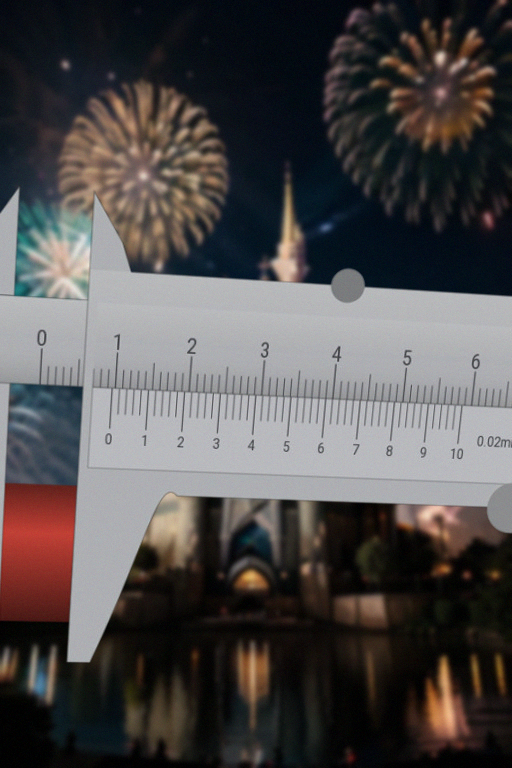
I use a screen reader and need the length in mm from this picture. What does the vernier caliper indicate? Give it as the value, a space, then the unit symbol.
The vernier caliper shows 9.6 mm
